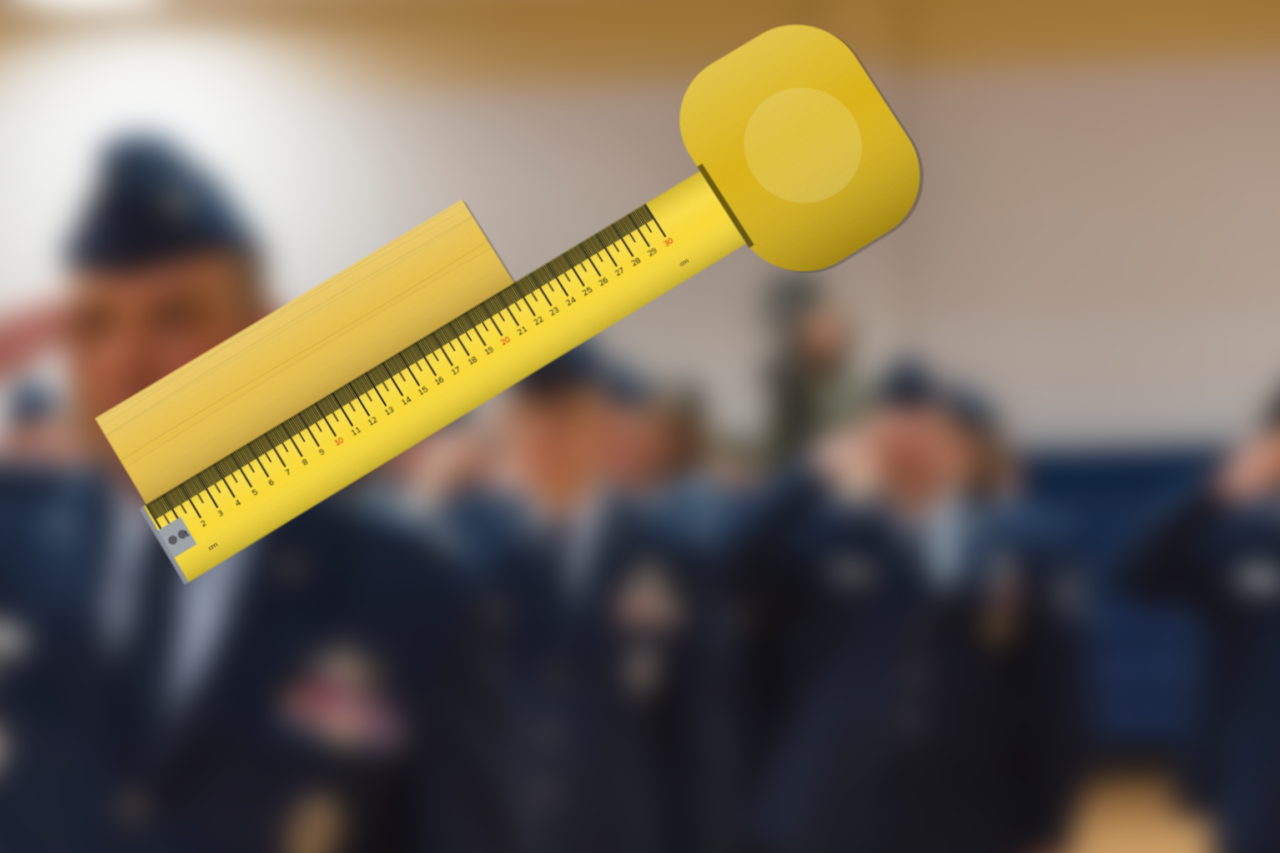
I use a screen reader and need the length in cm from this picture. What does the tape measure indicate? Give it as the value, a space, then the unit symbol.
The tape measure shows 22 cm
